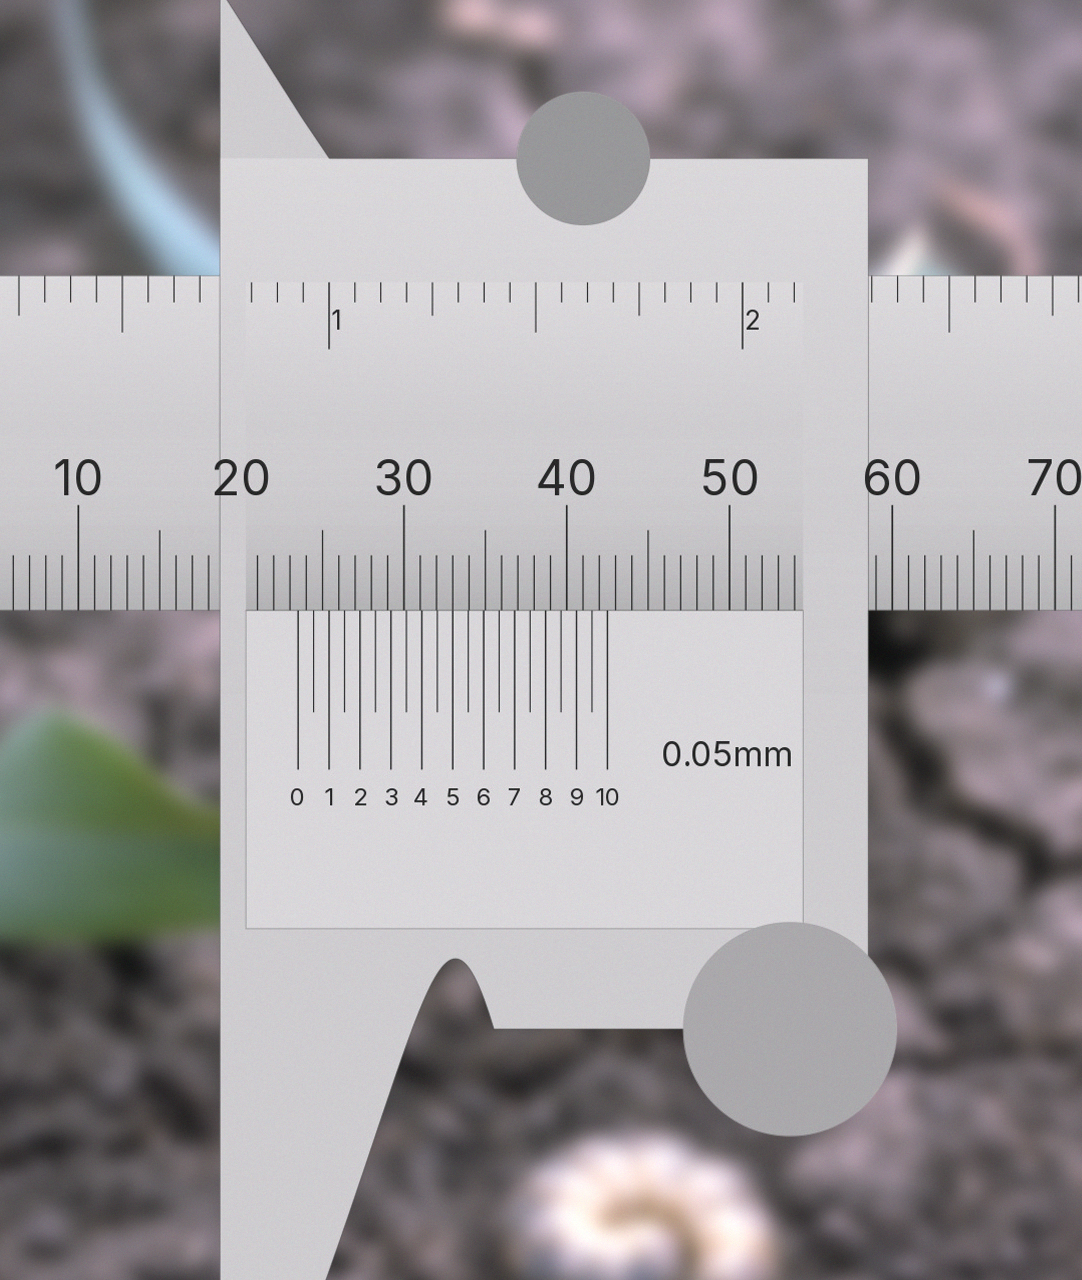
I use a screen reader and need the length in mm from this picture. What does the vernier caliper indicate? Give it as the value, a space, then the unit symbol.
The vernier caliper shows 23.5 mm
